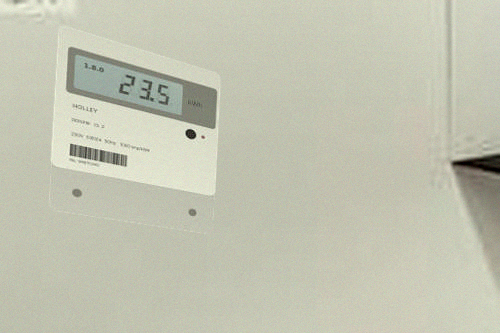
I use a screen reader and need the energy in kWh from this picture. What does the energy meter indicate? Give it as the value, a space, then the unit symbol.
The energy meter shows 23.5 kWh
